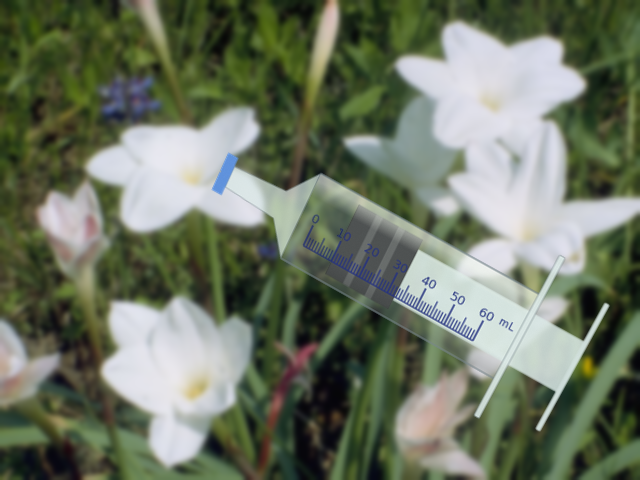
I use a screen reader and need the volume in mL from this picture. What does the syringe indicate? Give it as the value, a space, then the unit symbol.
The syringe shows 10 mL
